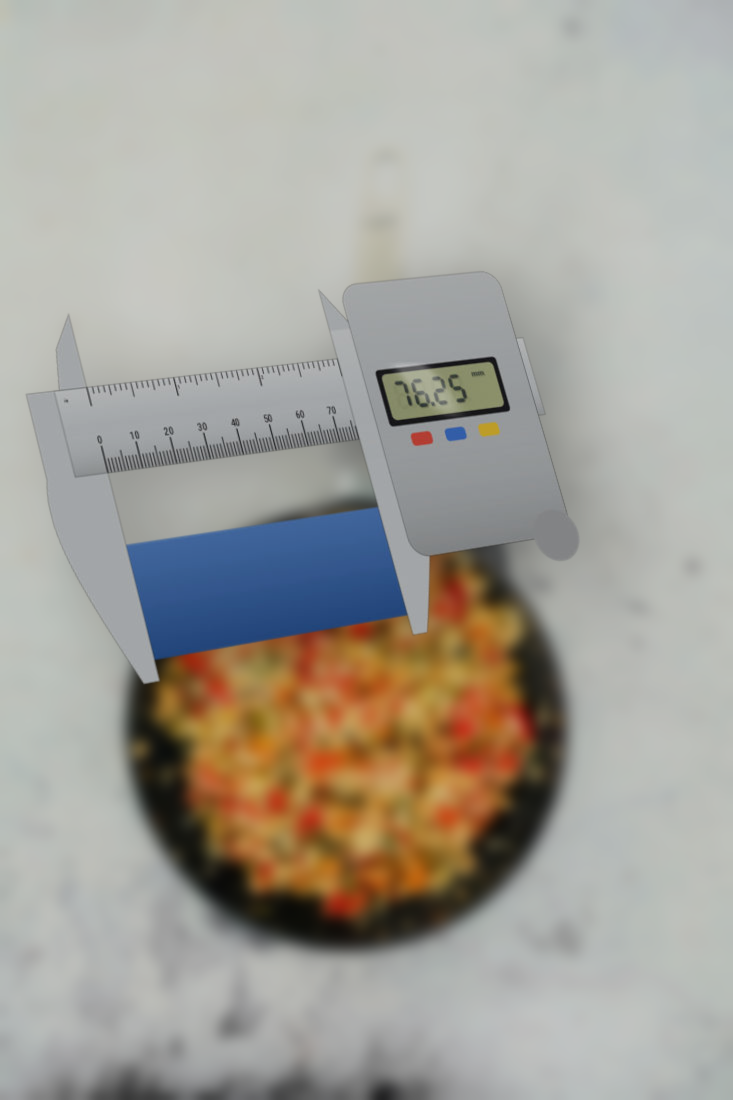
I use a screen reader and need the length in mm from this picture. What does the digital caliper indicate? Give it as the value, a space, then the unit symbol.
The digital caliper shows 76.25 mm
